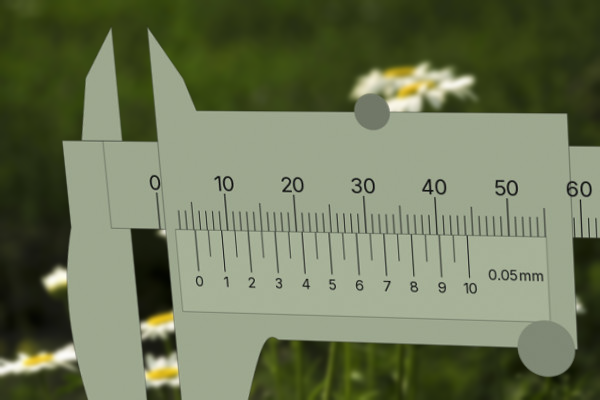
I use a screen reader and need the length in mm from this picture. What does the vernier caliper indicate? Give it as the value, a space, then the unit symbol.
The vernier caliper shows 5.2 mm
